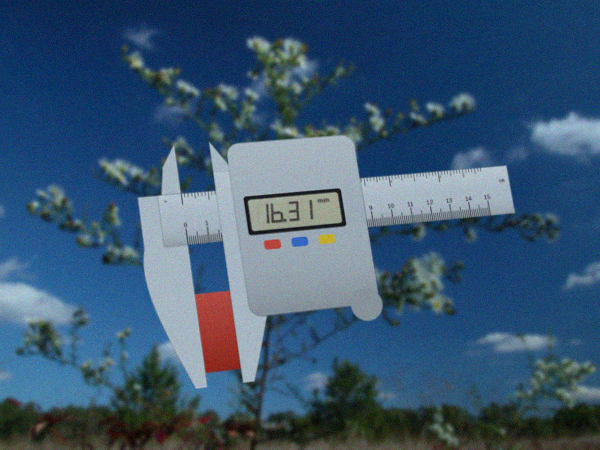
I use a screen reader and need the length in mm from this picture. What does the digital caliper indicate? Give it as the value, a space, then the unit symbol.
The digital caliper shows 16.31 mm
